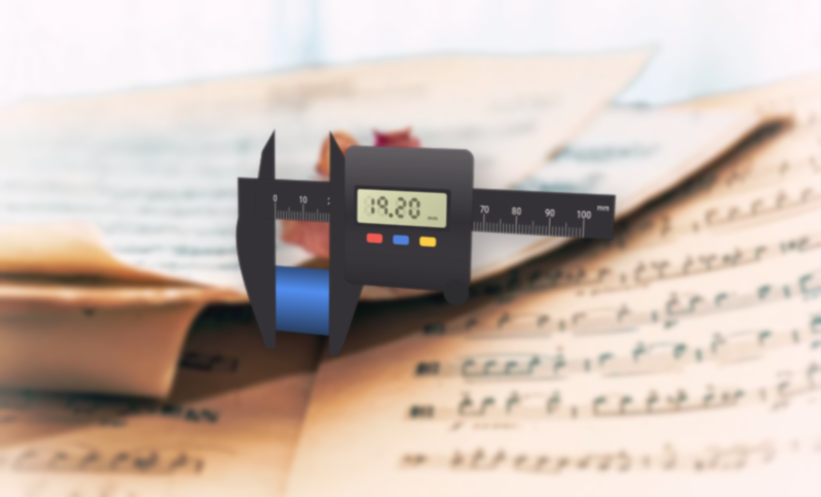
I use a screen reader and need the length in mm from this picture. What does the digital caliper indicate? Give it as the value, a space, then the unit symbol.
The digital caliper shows 19.20 mm
